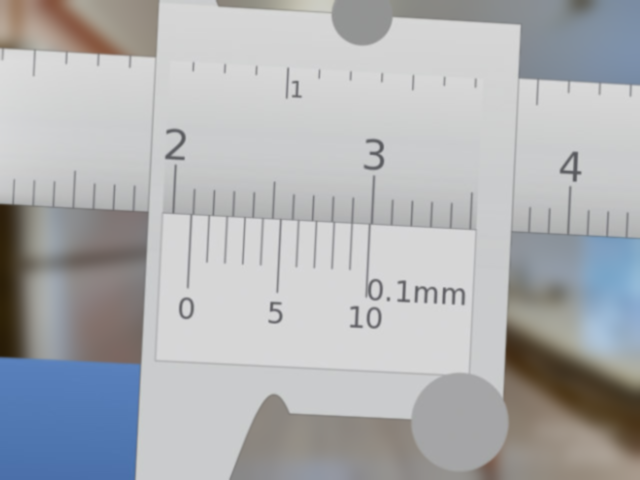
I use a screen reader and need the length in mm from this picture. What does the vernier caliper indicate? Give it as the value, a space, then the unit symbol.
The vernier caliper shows 20.9 mm
